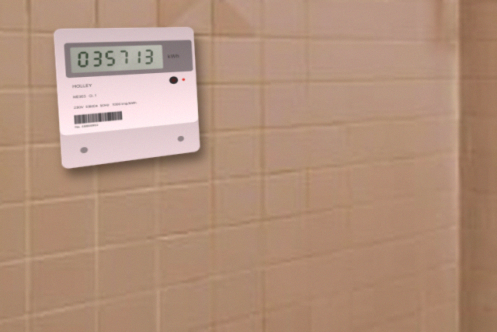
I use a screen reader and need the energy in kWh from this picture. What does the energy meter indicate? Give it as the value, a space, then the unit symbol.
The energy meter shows 35713 kWh
